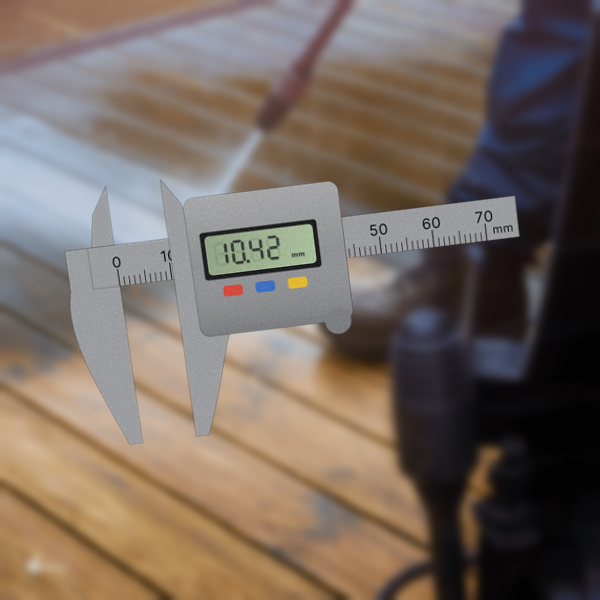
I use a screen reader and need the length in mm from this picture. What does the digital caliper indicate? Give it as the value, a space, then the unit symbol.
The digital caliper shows 10.42 mm
